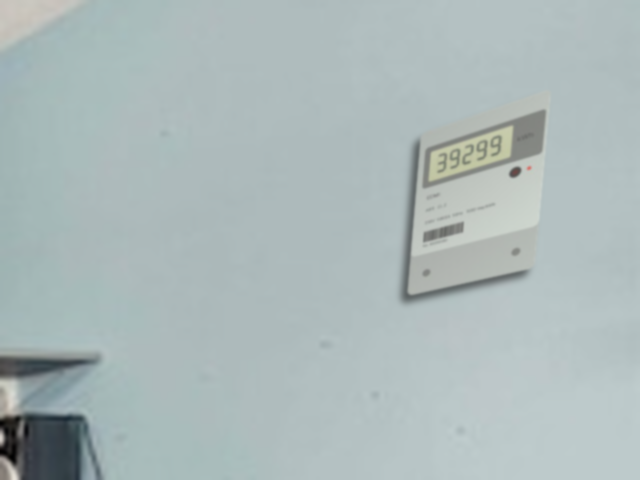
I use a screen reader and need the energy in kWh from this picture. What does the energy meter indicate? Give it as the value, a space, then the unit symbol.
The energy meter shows 39299 kWh
